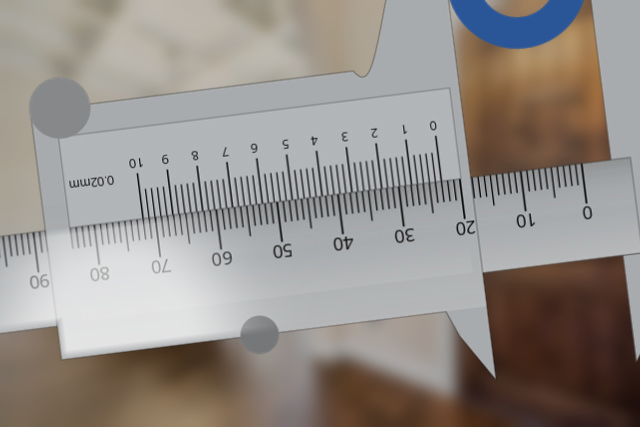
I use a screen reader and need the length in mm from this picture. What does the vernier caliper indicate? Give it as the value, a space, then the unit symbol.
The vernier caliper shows 23.0 mm
